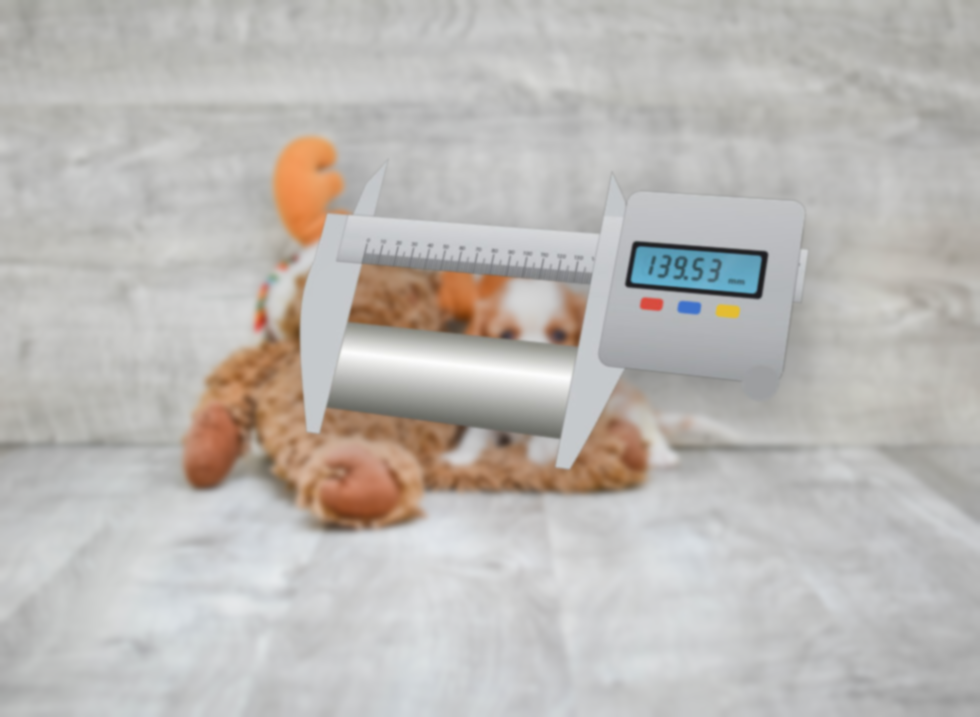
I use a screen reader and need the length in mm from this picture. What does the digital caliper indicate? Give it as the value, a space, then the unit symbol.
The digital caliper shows 139.53 mm
